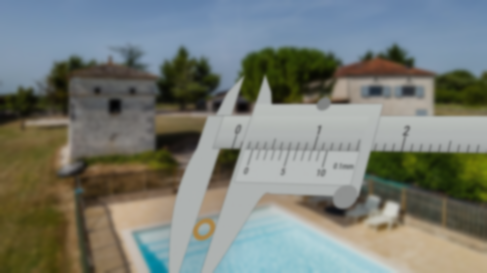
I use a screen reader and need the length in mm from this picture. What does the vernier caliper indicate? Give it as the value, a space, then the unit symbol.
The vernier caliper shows 2.6 mm
